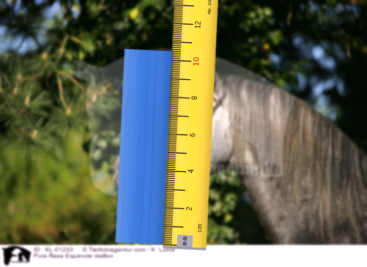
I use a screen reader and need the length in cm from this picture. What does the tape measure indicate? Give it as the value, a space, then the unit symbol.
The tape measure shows 10.5 cm
